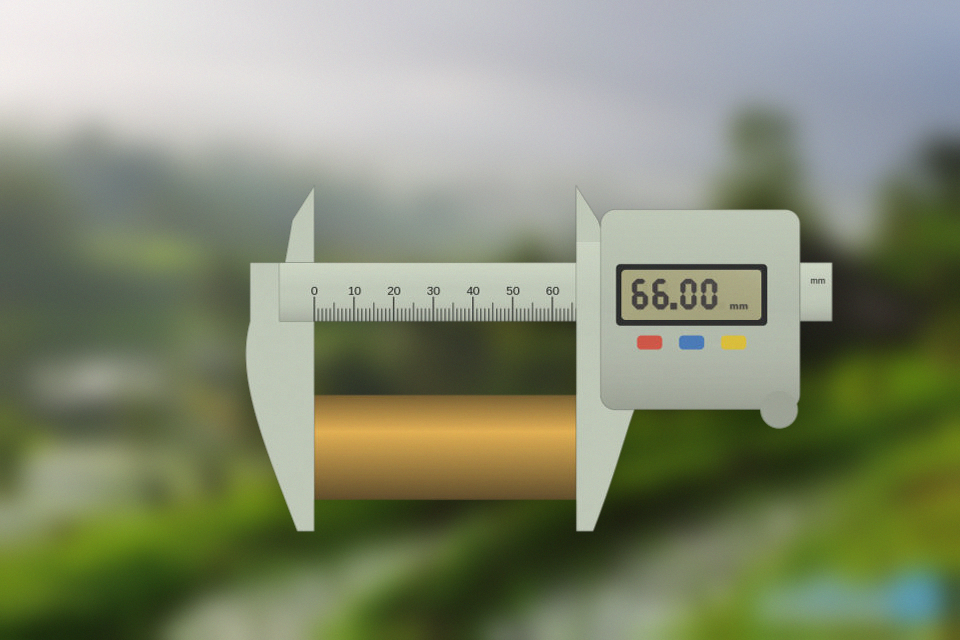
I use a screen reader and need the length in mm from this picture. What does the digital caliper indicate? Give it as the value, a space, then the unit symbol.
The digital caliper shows 66.00 mm
